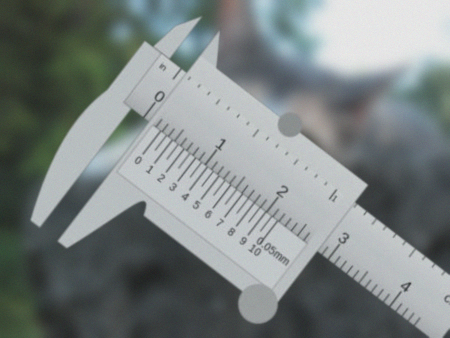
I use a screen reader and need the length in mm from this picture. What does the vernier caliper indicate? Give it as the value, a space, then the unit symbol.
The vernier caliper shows 2.8 mm
